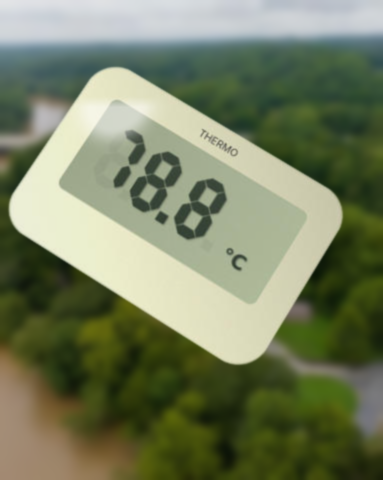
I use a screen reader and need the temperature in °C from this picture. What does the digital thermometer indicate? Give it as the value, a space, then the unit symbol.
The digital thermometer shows 78.8 °C
